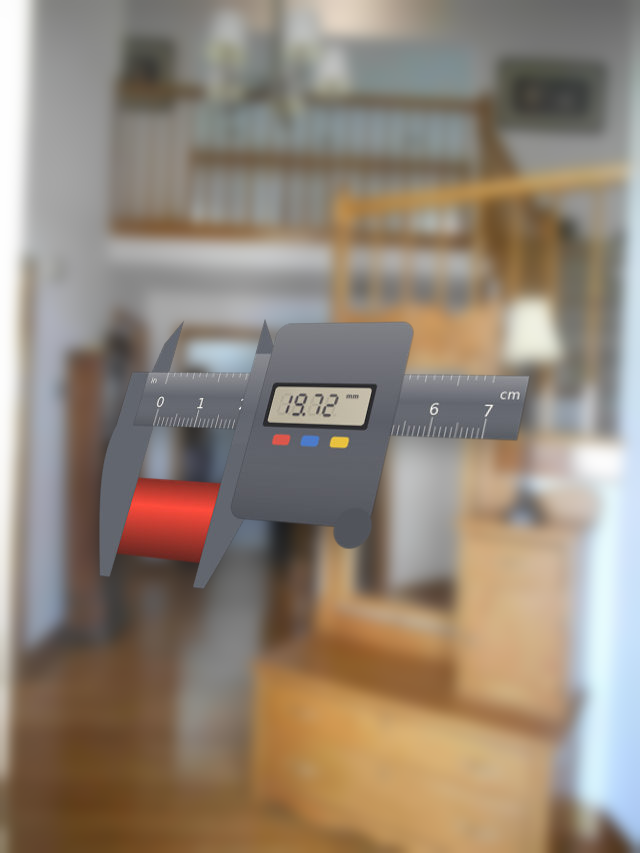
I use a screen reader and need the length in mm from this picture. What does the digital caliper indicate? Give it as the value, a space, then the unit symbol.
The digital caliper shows 19.72 mm
